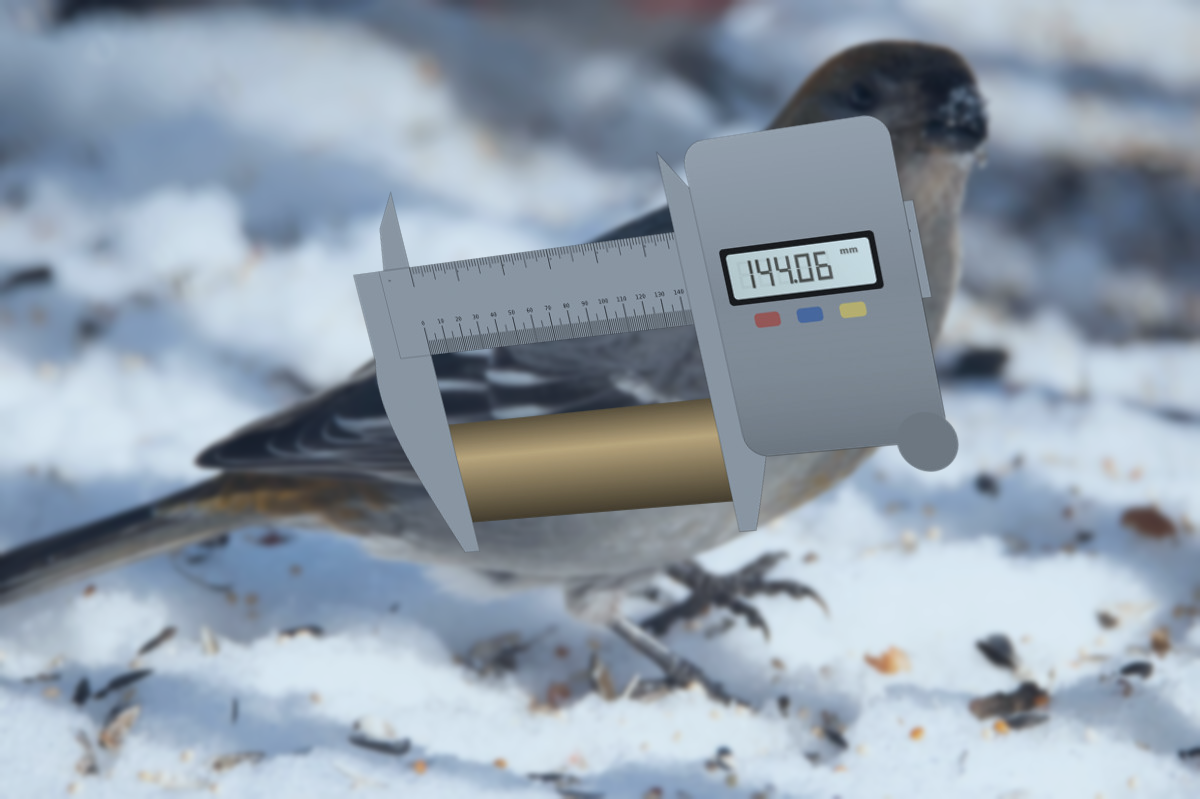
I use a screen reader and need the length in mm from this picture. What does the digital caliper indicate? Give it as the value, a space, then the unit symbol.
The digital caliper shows 144.06 mm
